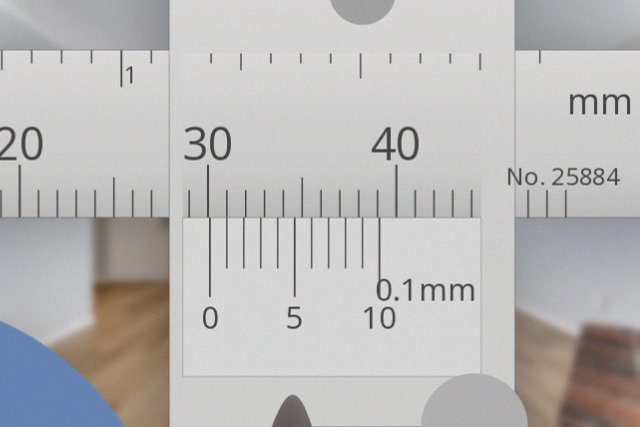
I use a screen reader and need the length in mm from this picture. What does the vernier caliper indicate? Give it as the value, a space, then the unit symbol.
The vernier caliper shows 30.1 mm
